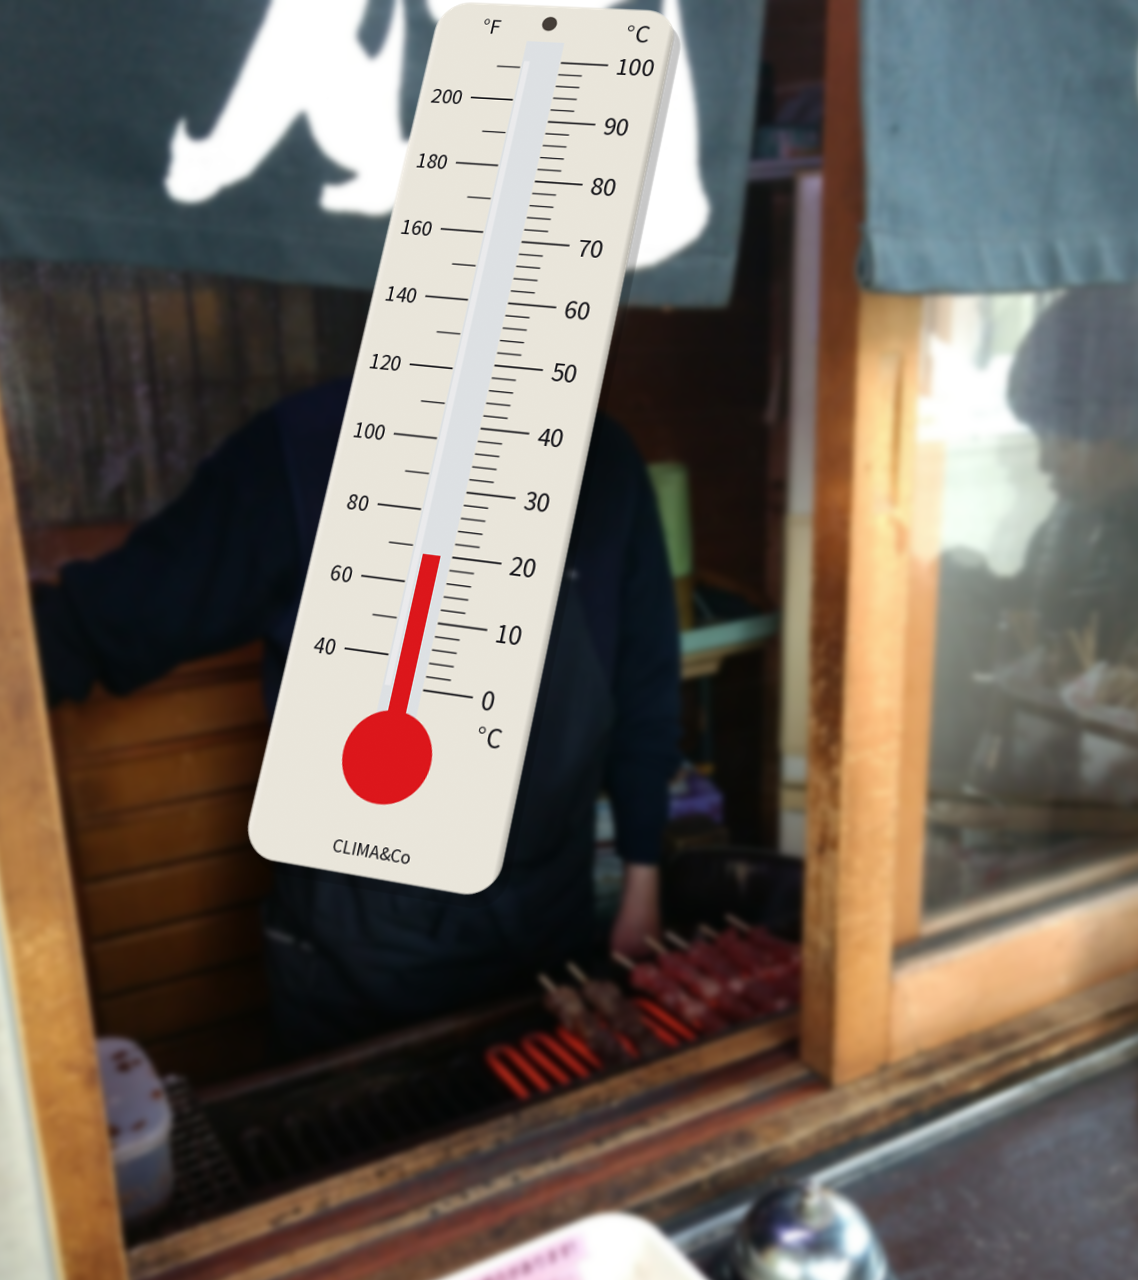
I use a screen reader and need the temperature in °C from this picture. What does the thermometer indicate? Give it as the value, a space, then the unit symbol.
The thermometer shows 20 °C
